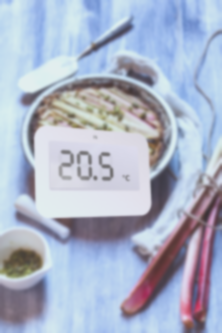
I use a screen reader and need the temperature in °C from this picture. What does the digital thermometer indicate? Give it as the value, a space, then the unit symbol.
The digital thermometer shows 20.5 °C
